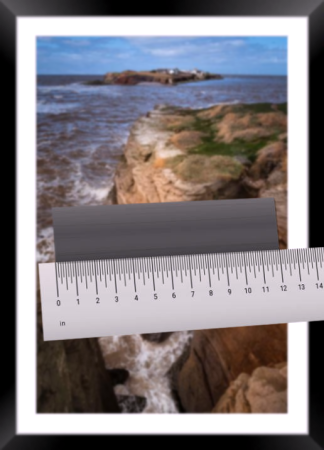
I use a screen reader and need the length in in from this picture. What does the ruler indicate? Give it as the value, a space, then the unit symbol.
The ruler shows 12 in
